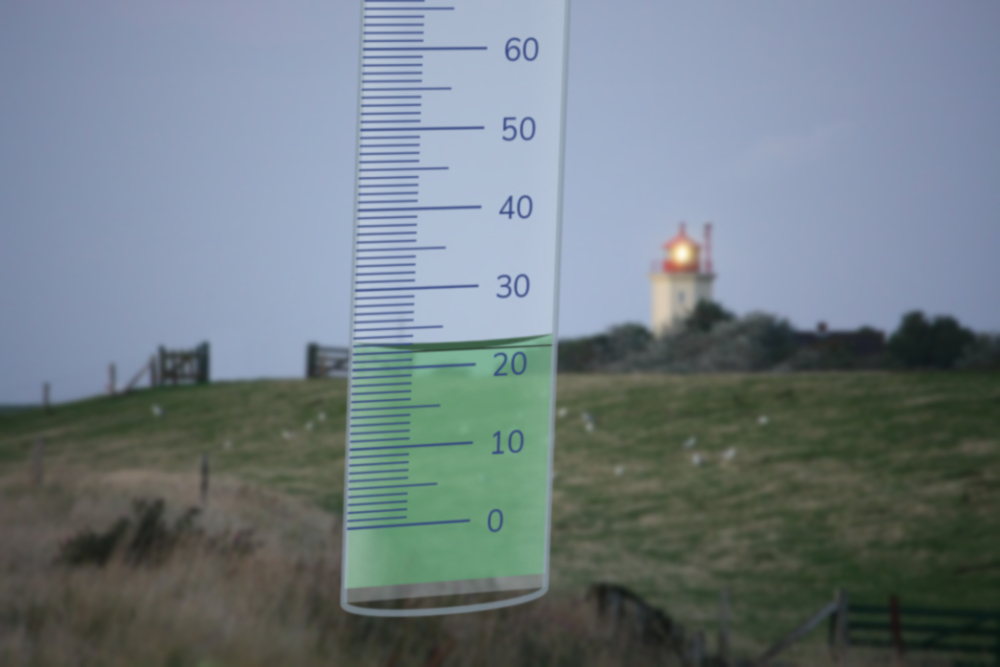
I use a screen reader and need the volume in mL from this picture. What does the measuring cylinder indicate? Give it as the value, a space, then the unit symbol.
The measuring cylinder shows 22 mL
